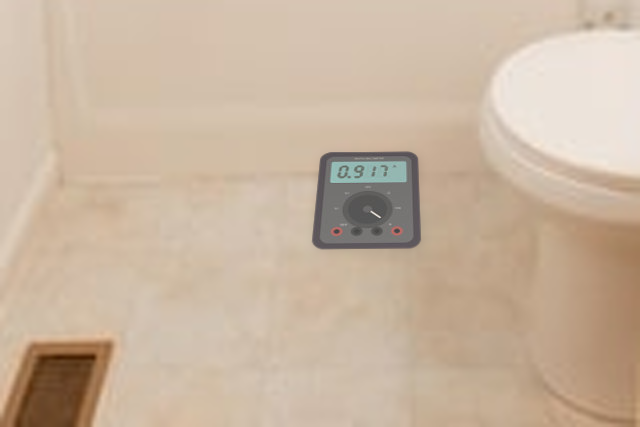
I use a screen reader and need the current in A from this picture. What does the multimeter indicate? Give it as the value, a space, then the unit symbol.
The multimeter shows 0.917 A
